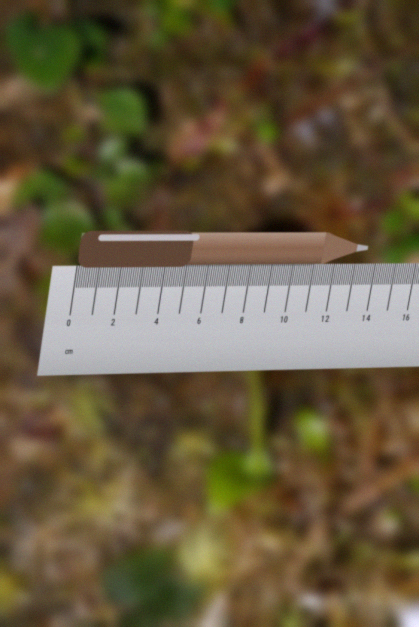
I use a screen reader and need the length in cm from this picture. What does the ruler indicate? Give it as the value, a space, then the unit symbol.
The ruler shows 13.5 cm
